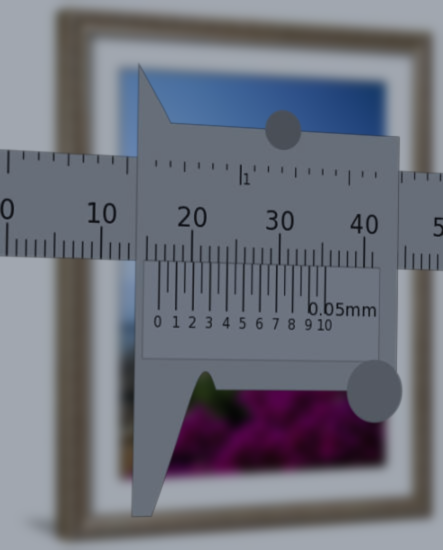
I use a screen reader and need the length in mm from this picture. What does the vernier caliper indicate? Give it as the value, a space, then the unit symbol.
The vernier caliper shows 16.4 mm
